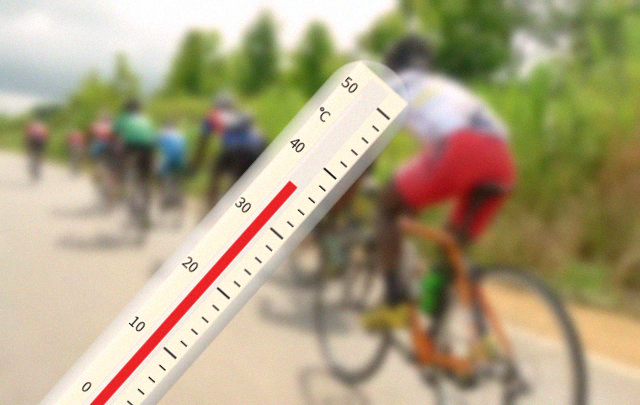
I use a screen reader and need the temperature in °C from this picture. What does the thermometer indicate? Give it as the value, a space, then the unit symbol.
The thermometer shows 36 °C
